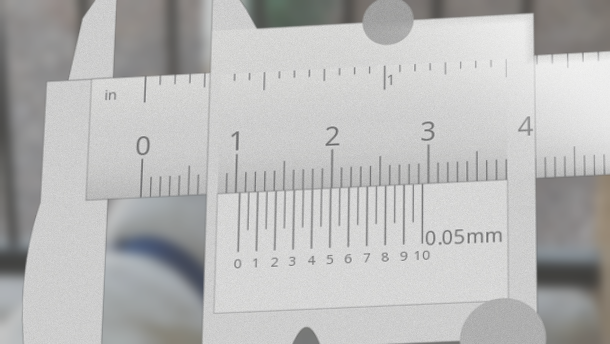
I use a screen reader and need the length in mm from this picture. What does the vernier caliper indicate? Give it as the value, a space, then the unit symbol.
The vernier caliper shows 10.4 mm
